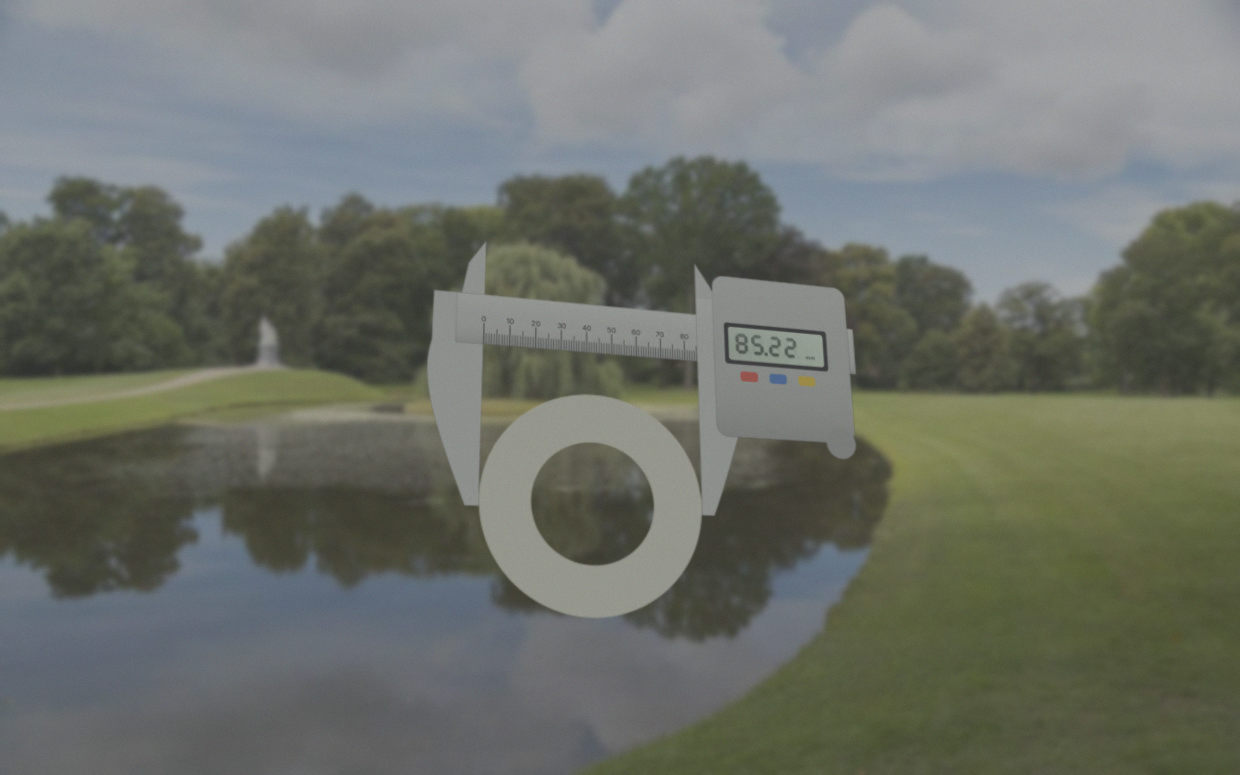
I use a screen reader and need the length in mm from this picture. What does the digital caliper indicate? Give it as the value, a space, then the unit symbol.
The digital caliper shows 85.22 mm
